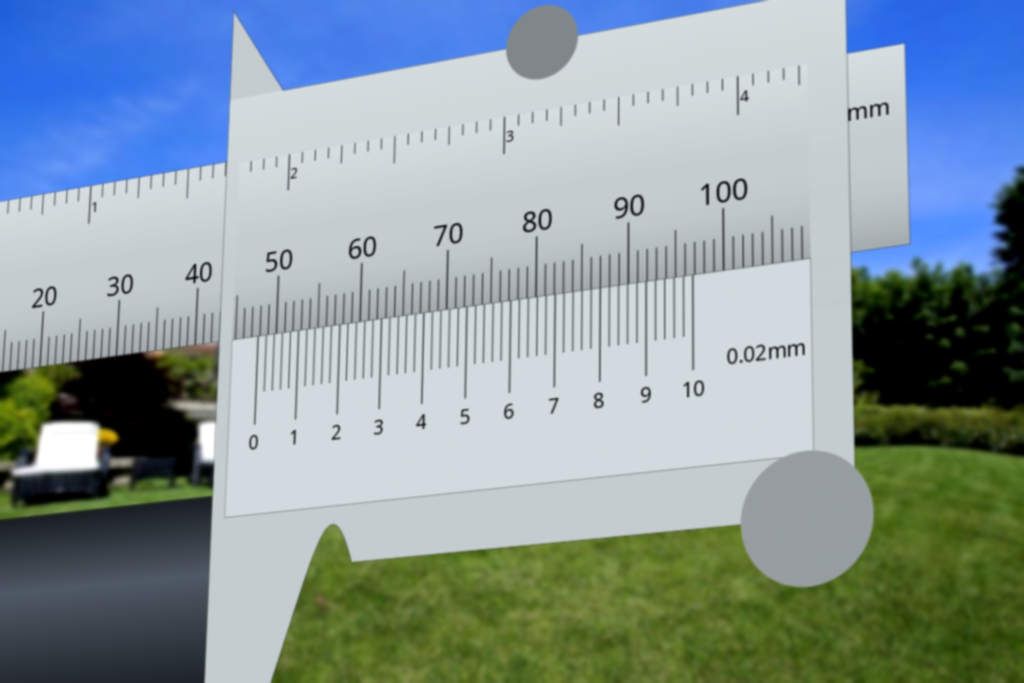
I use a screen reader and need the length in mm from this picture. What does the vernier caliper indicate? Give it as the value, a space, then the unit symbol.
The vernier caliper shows 47.8 mm
